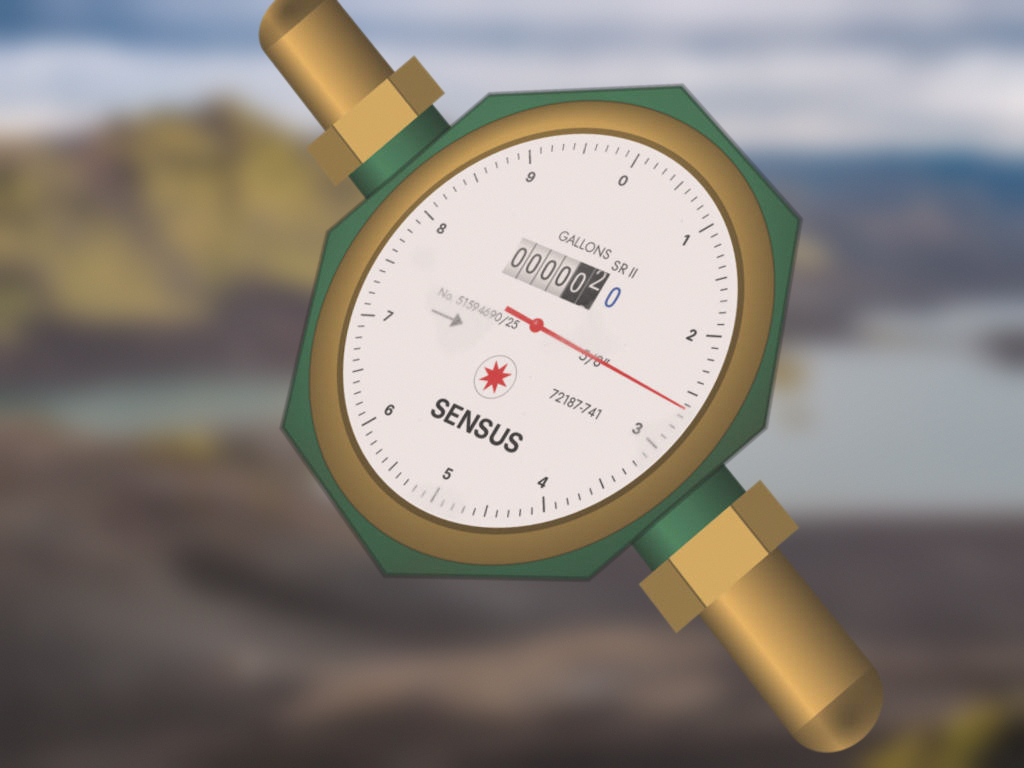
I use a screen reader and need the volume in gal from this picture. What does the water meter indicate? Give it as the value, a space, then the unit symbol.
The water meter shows 22.6 gal
